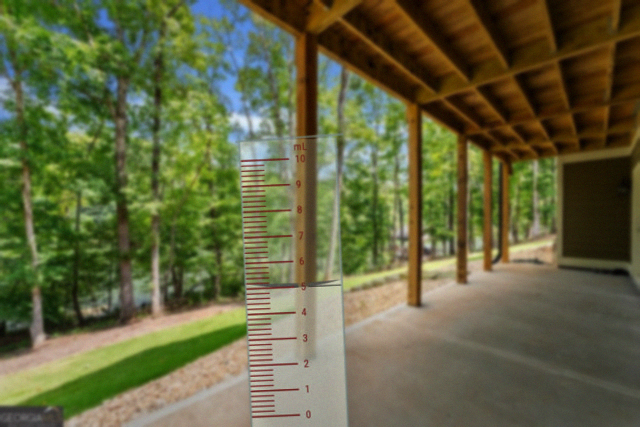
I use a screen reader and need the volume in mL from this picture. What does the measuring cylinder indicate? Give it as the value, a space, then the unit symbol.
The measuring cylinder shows 5 mL
